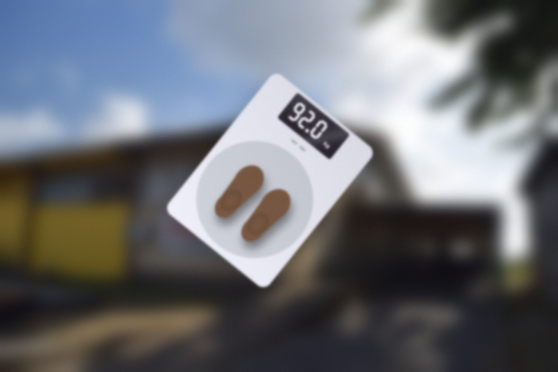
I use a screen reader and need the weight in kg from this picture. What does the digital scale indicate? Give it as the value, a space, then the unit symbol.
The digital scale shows 92.0 kg
